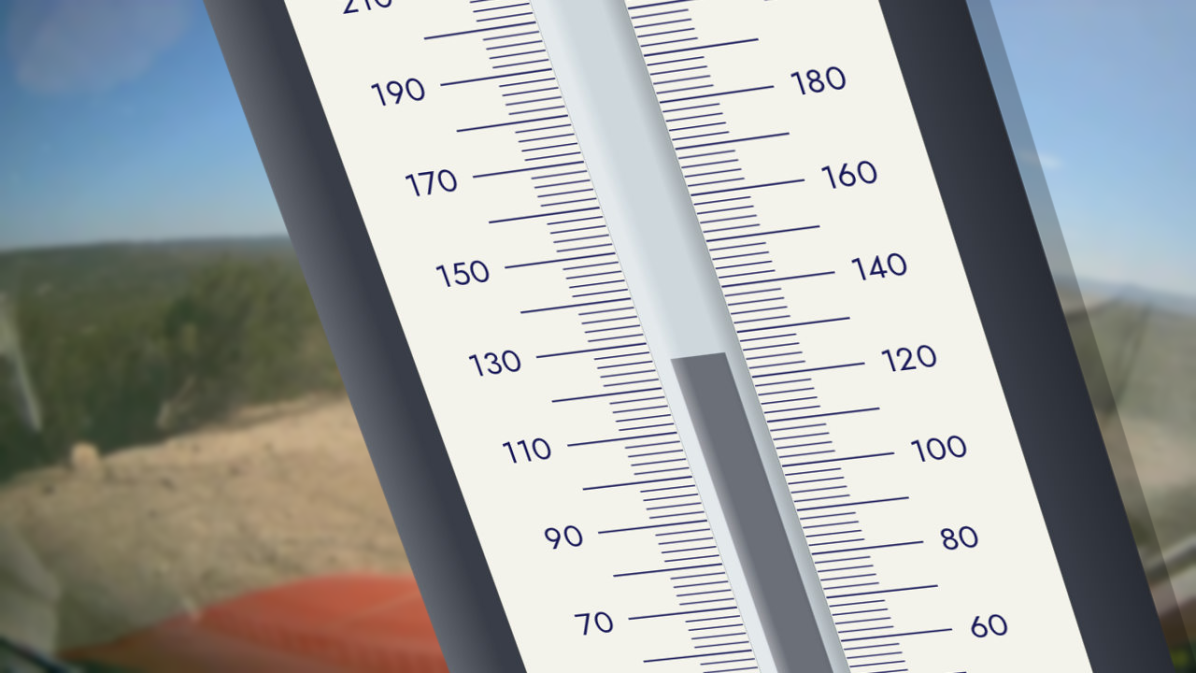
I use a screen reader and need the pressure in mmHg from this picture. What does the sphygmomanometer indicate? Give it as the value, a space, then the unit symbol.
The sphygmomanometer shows 126 mmHg
